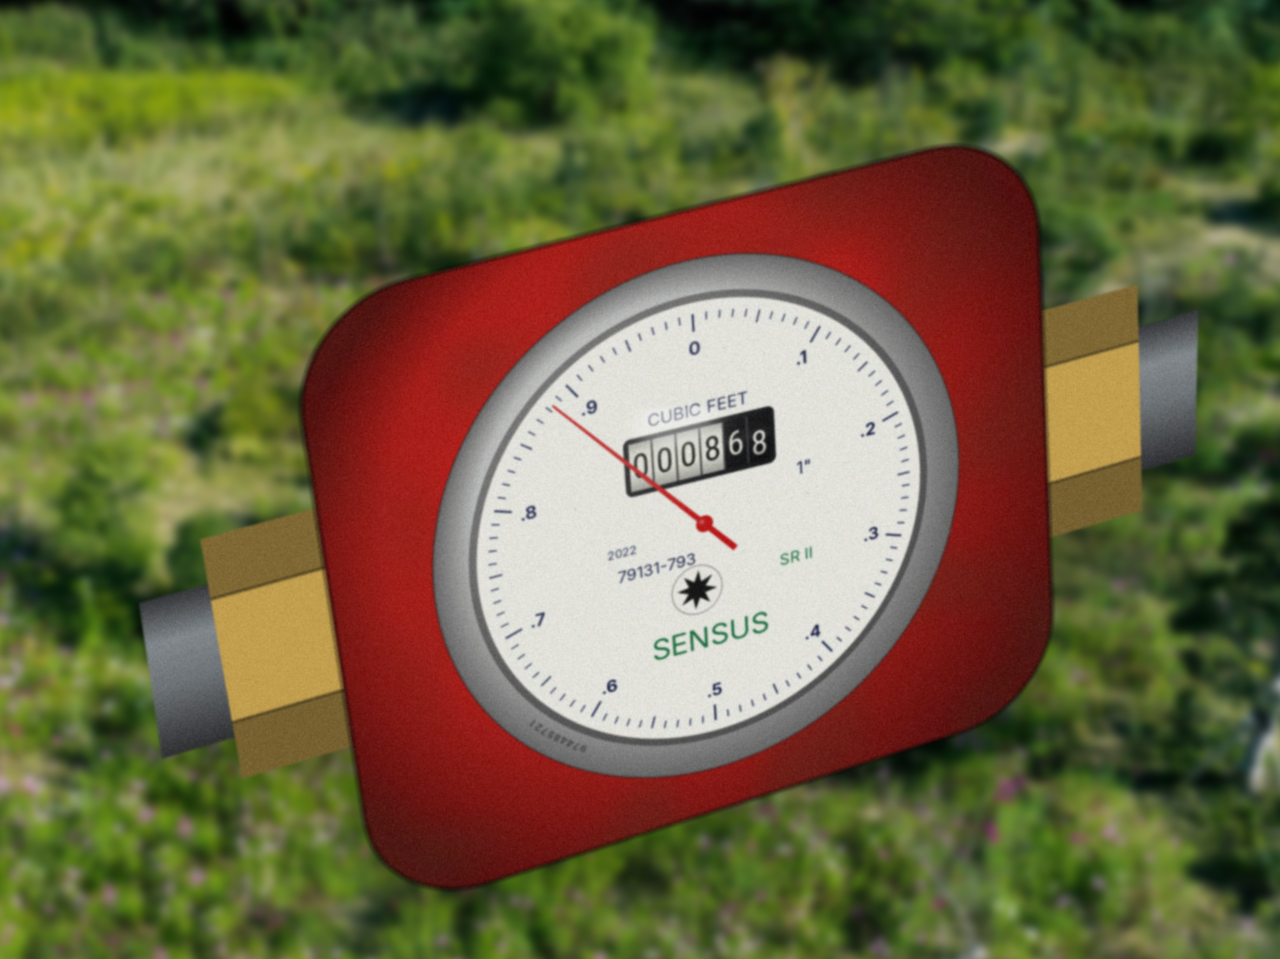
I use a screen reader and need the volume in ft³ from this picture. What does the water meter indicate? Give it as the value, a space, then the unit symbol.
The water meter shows 867.88 ft³
